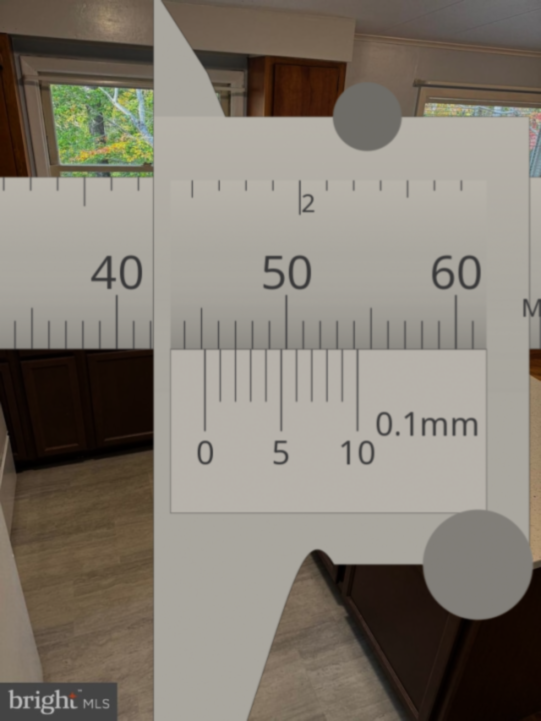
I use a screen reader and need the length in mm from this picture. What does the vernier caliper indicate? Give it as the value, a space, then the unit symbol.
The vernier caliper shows 45.2 mm
